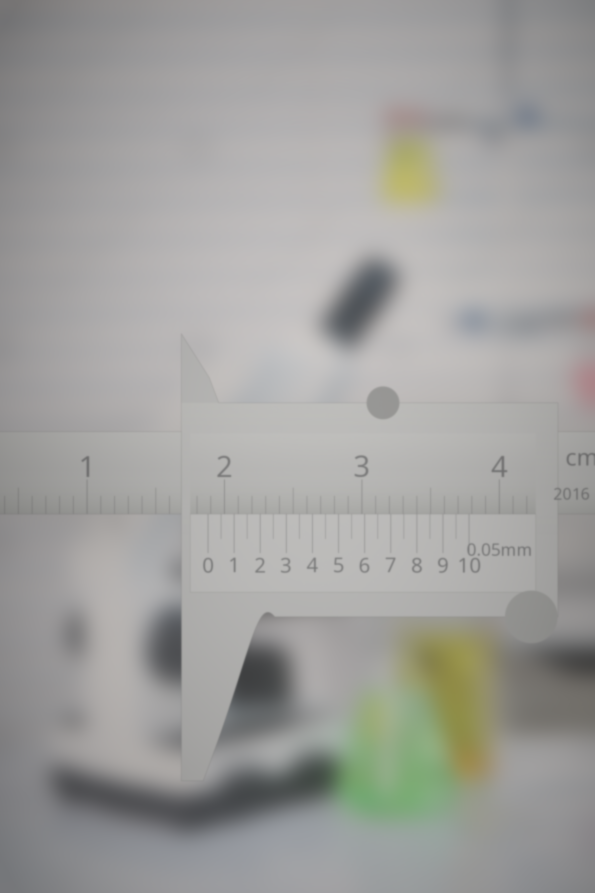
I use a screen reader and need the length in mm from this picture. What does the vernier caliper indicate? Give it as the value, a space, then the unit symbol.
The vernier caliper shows 18.8 mm
